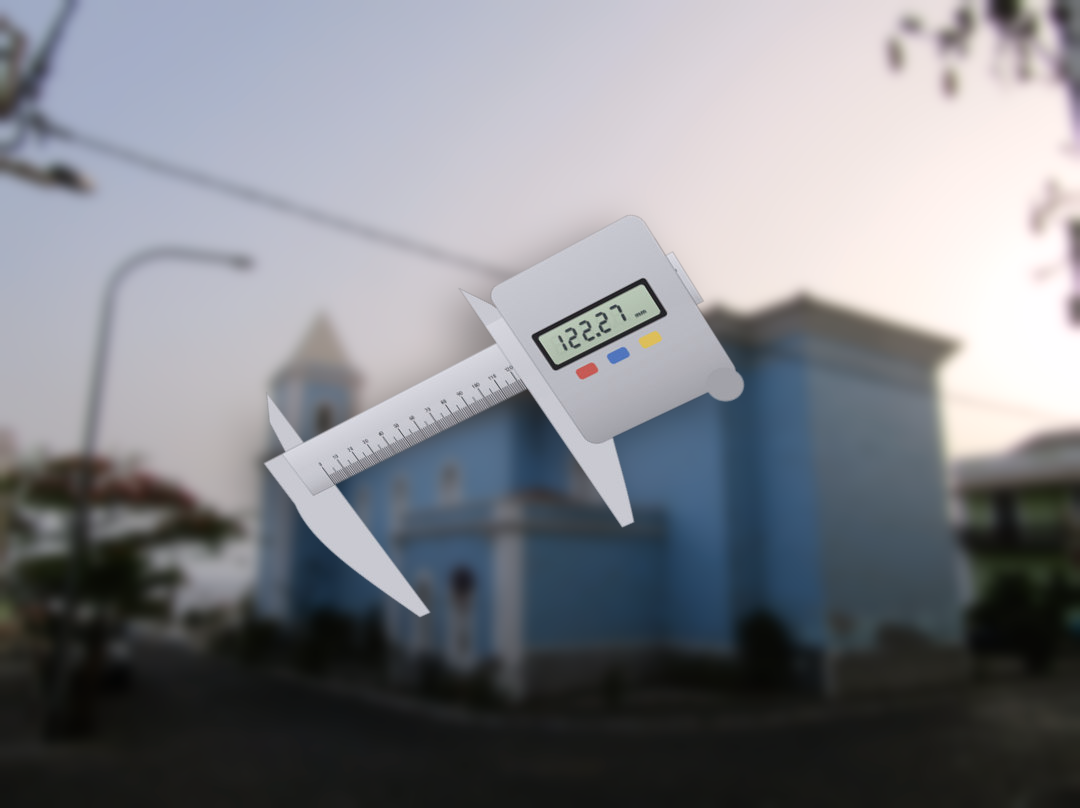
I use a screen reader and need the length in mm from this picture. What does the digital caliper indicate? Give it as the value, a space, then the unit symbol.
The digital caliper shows 122.27 mm
